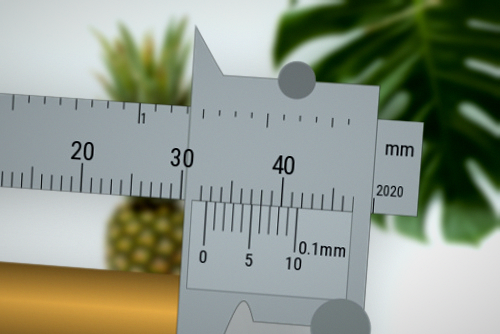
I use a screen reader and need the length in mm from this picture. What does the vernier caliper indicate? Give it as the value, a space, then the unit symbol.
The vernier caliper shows 32.6 mm
